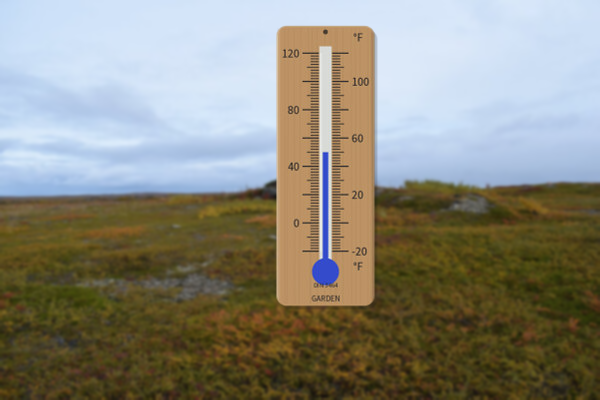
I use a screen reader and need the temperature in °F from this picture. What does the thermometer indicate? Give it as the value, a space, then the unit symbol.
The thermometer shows 50 °F
